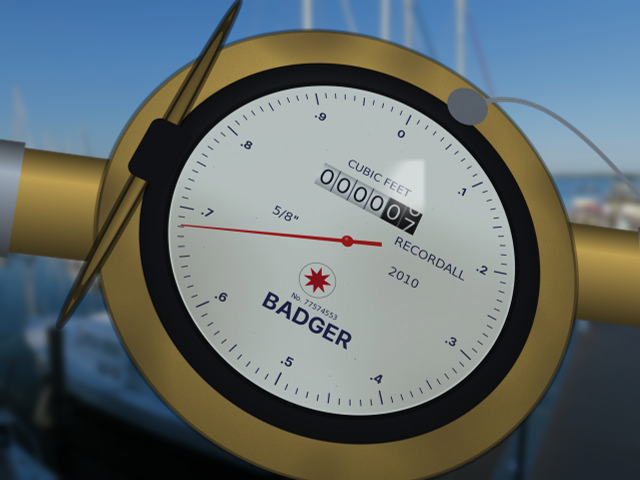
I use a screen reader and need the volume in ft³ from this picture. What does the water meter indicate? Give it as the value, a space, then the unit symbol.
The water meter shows 6.68 ft³
